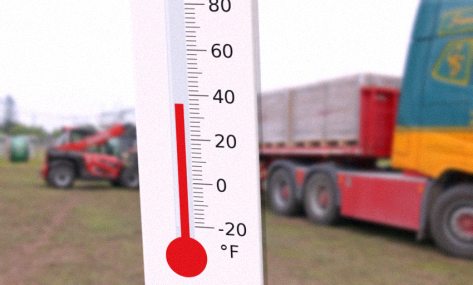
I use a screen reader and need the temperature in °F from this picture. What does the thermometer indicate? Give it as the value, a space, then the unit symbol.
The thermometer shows 36 °F
